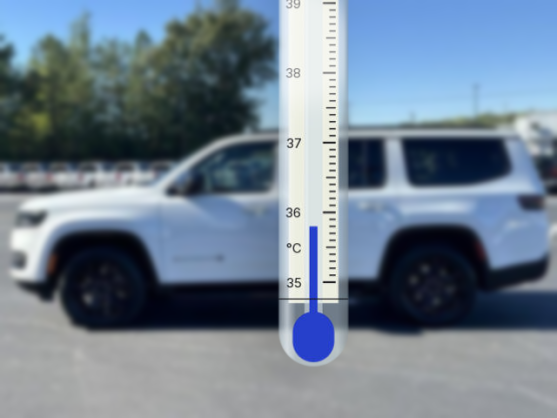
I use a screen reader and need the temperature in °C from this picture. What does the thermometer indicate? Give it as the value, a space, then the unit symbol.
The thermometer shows 35.8 °C
